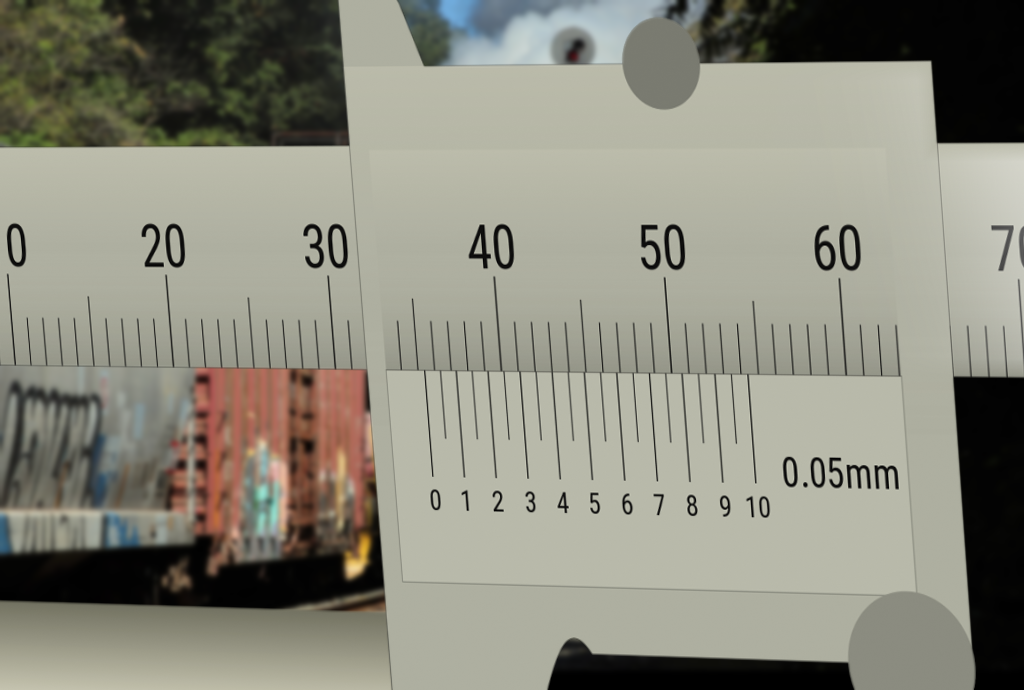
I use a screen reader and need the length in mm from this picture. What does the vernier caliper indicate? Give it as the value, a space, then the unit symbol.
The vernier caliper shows 35.4 mm
